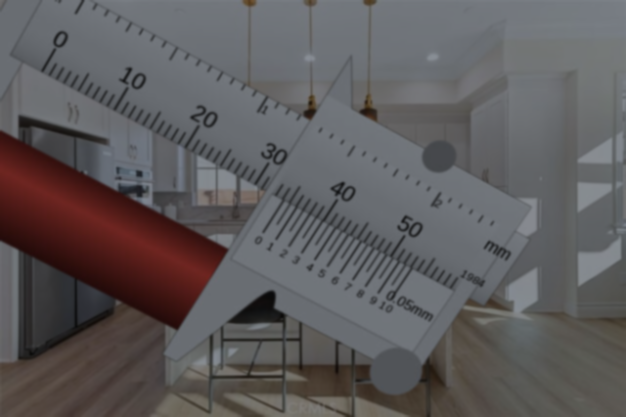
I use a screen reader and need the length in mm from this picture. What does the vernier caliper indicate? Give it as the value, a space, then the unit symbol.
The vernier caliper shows 34.2 mm
